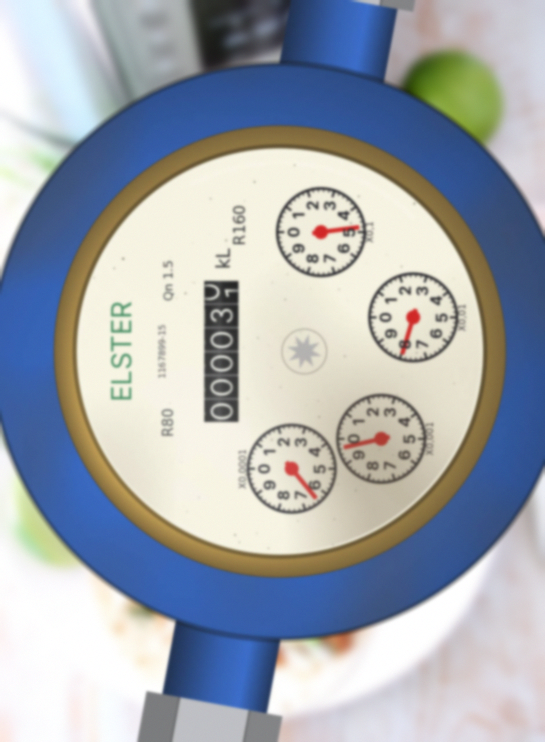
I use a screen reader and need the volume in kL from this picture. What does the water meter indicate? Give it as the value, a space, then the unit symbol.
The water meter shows 30.4796 kL
